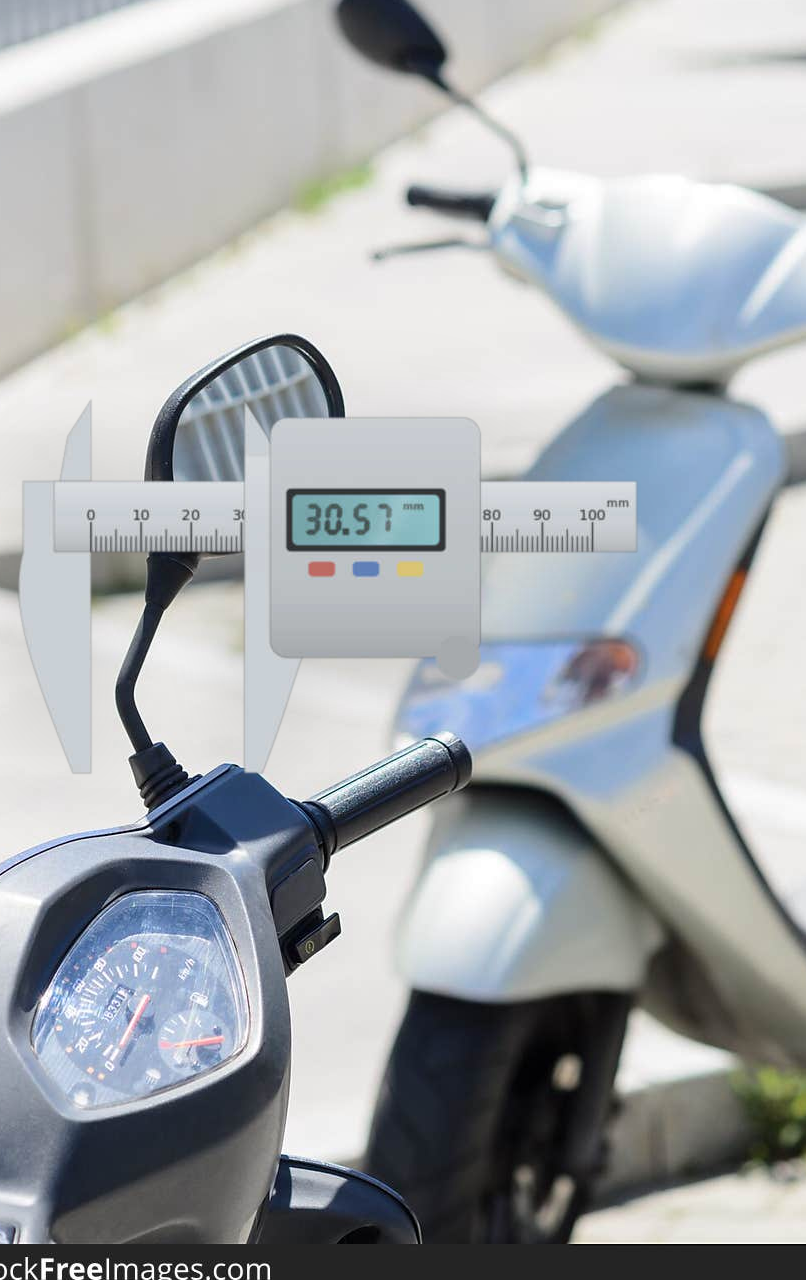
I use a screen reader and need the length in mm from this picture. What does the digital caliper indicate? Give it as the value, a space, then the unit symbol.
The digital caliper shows 30.57 mm
